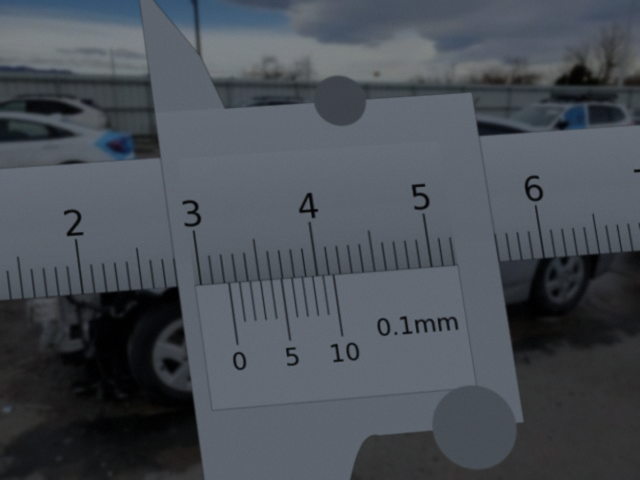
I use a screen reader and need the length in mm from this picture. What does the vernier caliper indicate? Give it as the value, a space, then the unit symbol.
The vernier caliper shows 32.4 mm
